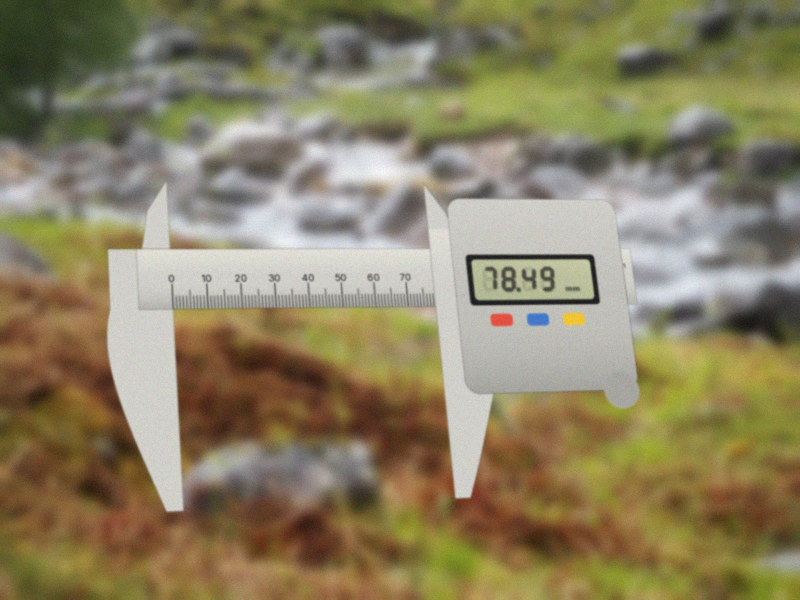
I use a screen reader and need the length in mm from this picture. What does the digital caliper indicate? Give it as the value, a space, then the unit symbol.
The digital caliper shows 78.49 mm
